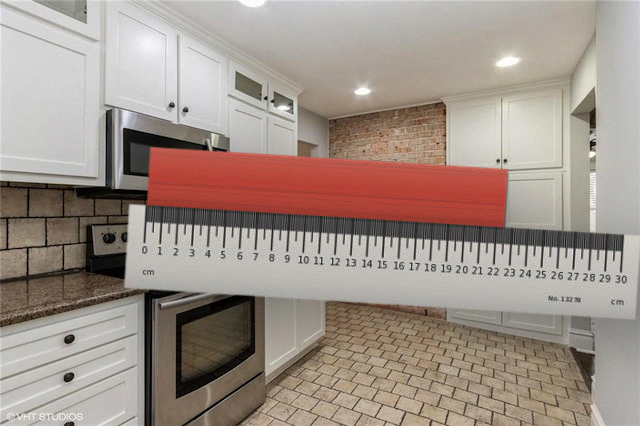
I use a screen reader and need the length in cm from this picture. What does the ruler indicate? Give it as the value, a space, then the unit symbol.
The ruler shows 22.5 cm
